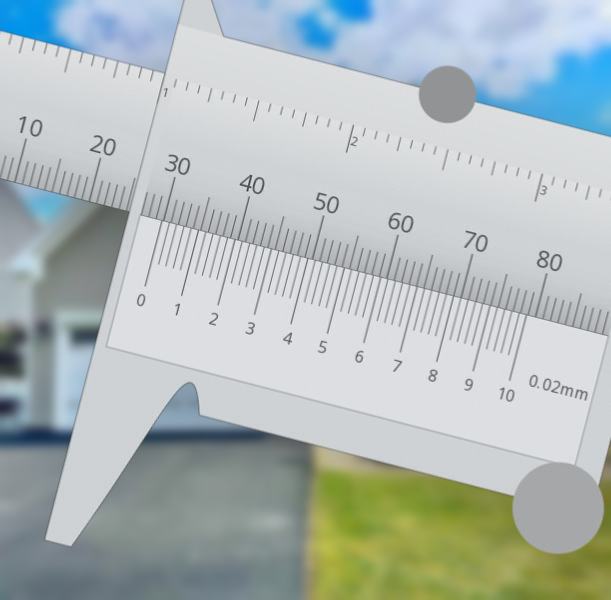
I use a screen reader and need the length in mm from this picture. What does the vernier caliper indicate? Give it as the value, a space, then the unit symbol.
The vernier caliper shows 29.8 mm
